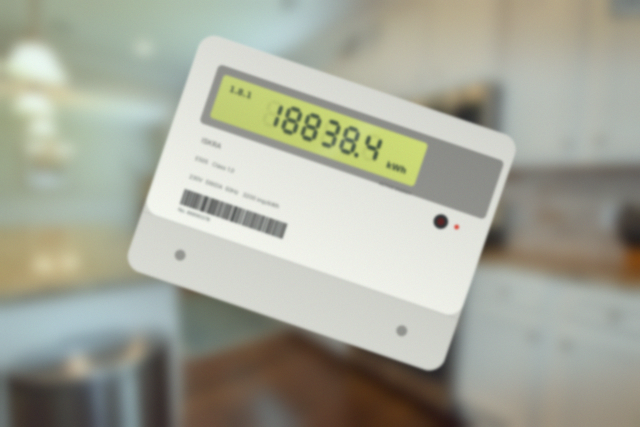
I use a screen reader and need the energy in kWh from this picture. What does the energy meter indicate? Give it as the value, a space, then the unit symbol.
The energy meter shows 18838.4 kWh
